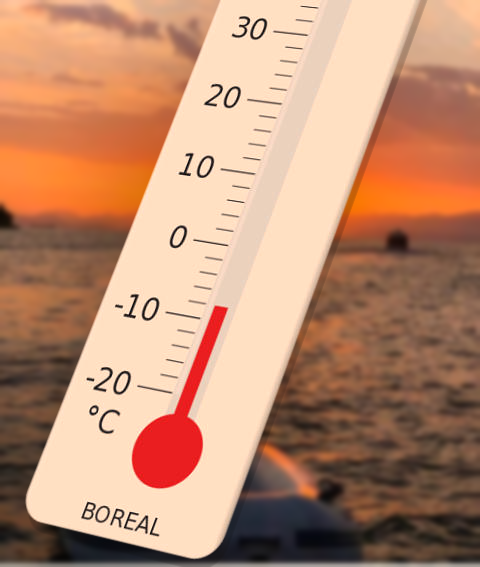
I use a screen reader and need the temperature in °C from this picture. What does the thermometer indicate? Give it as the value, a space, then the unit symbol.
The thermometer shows -8 °C
